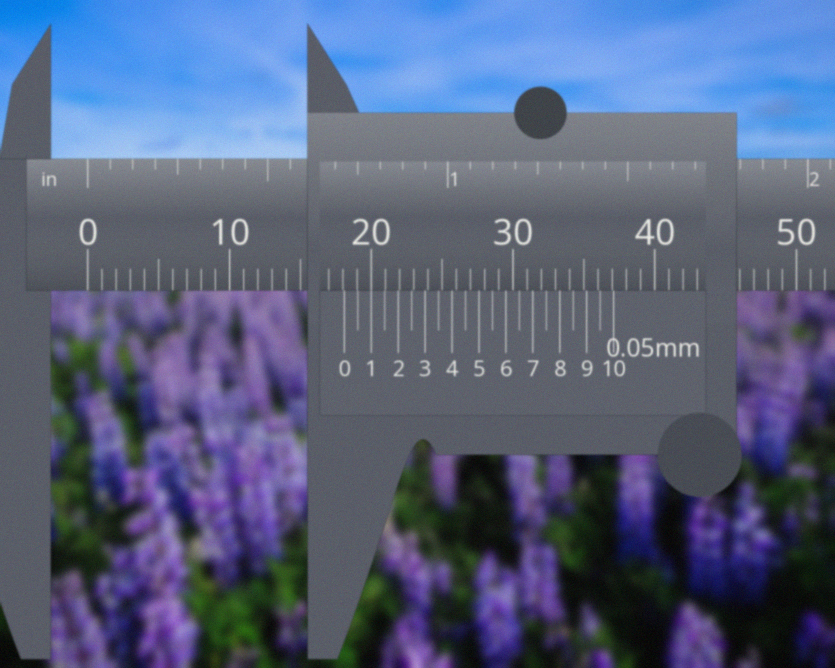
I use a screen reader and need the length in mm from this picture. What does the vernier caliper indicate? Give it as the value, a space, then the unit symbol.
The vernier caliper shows 18.1 mm
